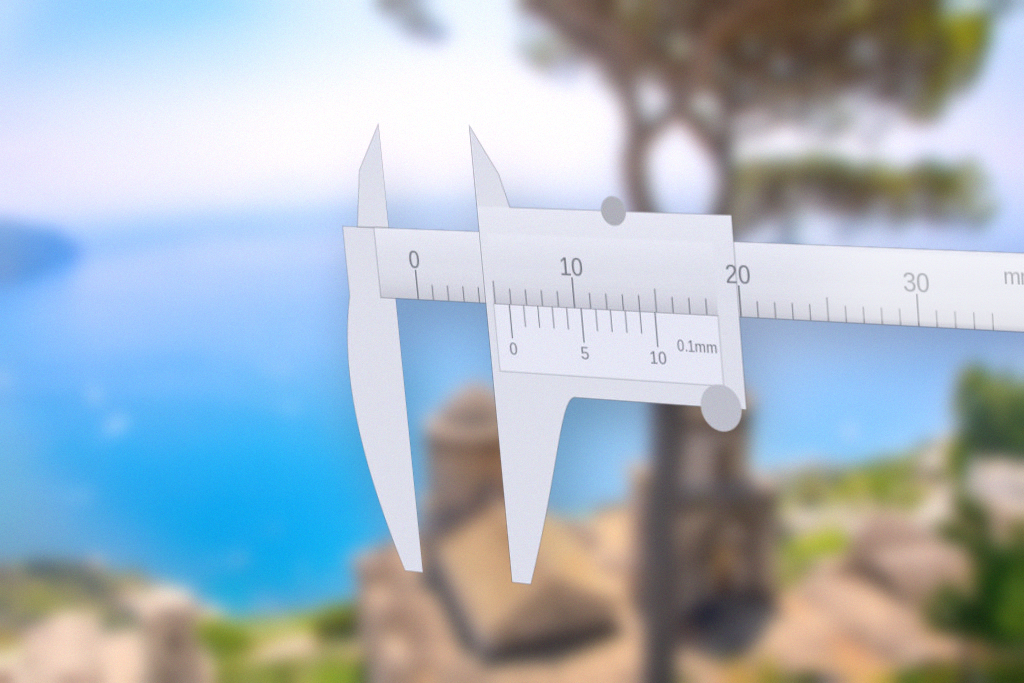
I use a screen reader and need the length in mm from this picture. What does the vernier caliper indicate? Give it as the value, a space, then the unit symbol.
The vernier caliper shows 5.9 mm
